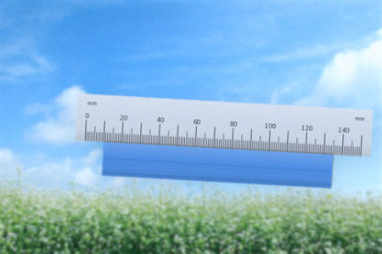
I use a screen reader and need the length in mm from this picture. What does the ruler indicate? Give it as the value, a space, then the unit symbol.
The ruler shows 125 mm
